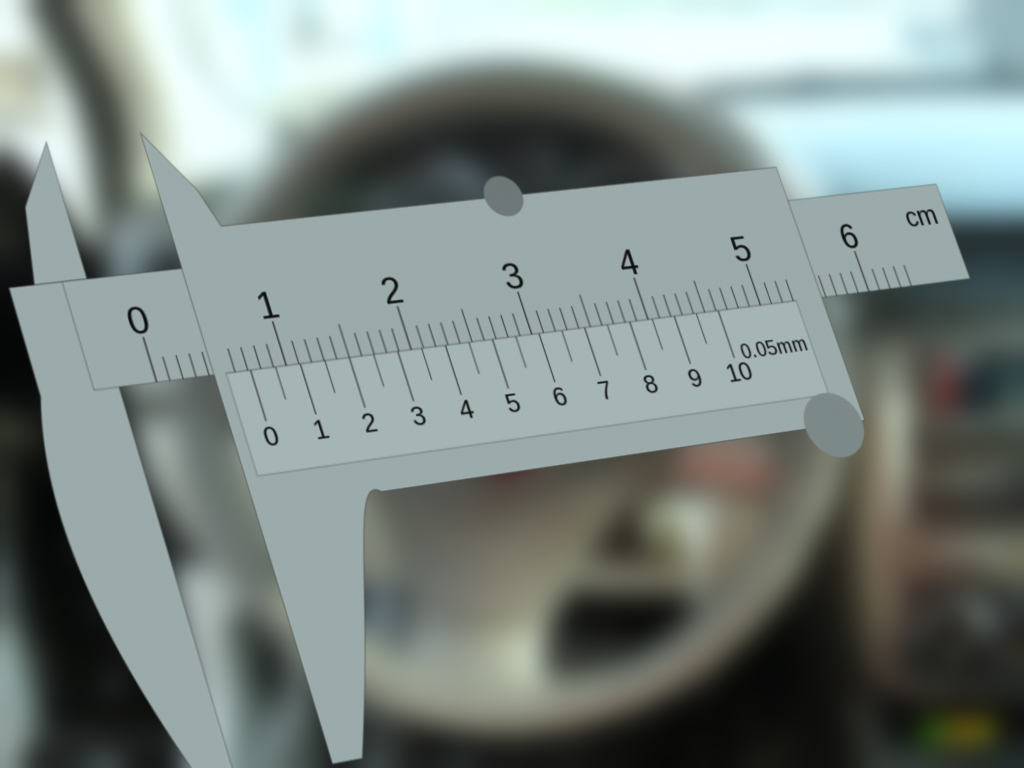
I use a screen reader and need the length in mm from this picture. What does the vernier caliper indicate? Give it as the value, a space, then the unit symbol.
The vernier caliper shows 7.2 mm
